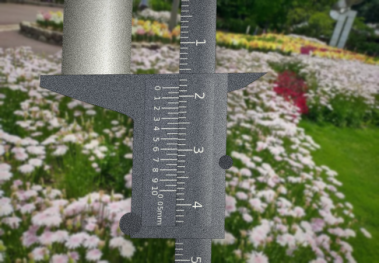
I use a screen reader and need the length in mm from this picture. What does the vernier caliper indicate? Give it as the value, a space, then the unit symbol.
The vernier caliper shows 18.4 mm
